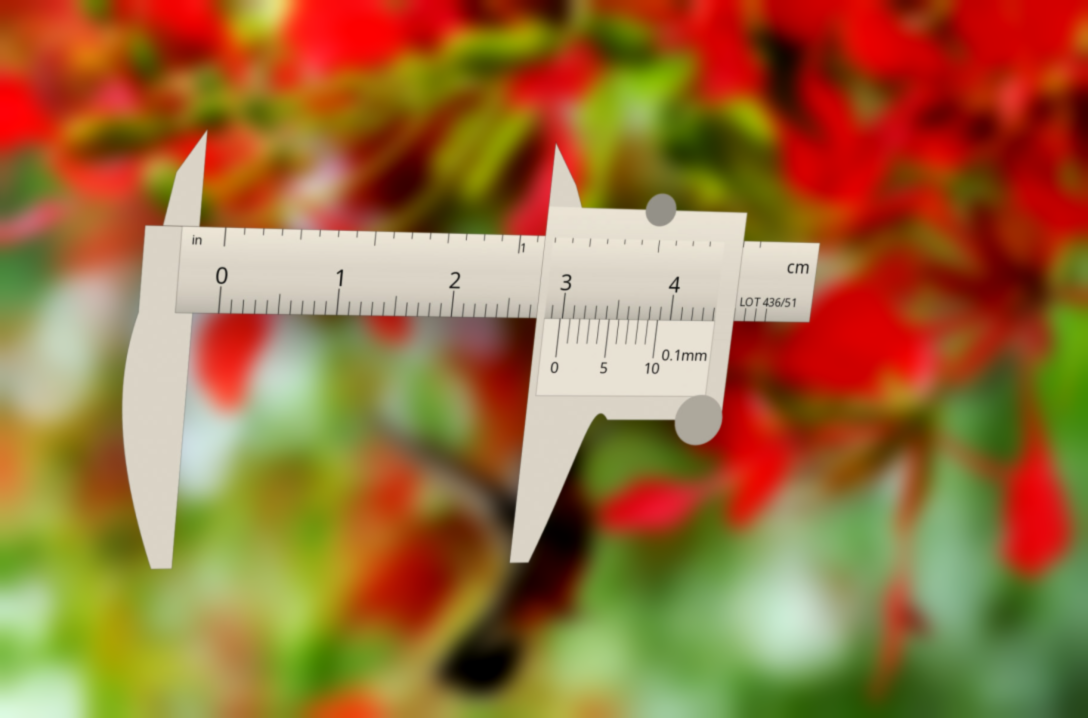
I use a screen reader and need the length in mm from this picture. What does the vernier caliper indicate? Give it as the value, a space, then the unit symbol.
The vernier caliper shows 29.8 mm
